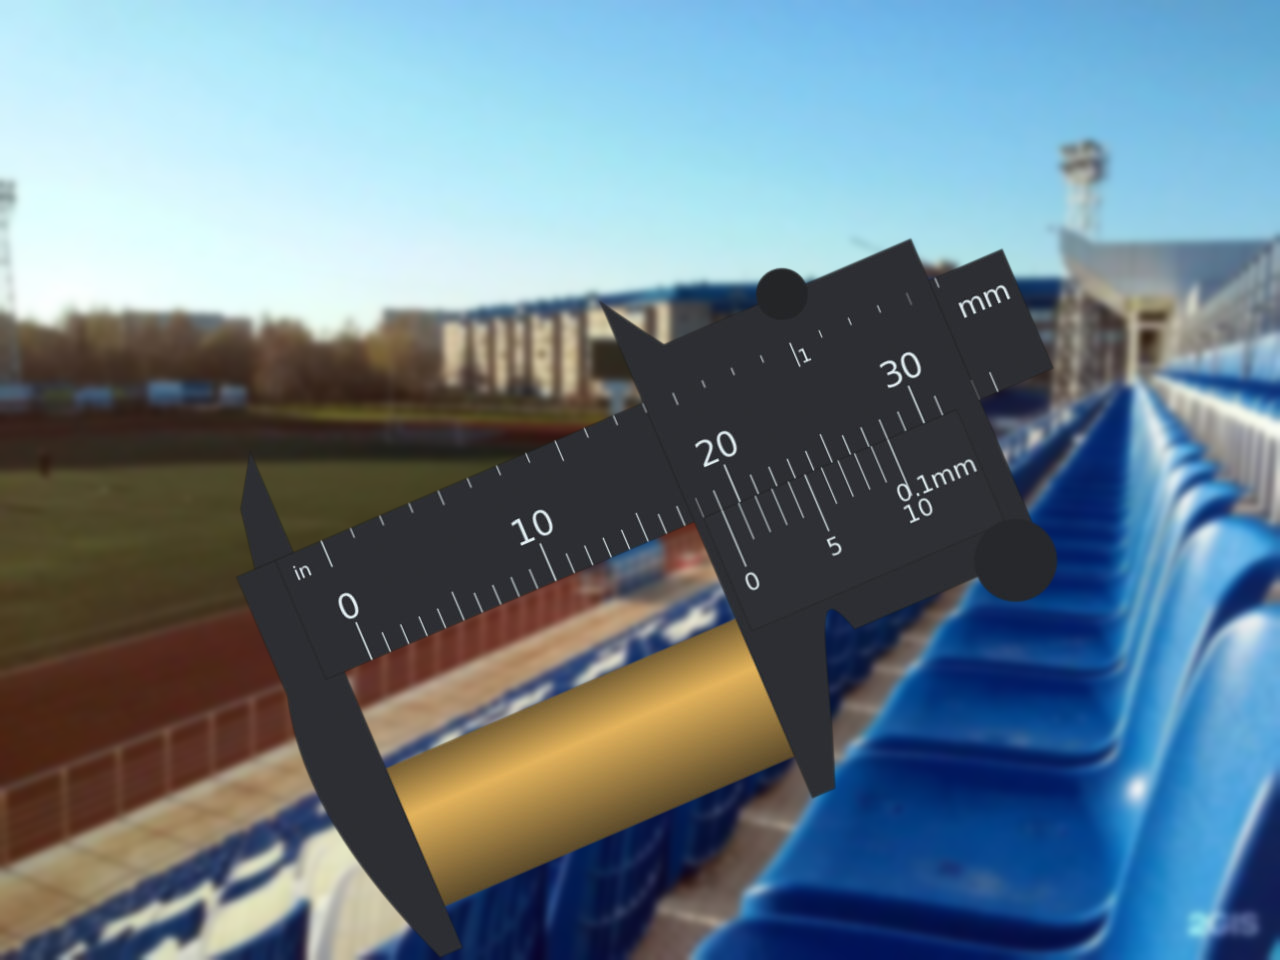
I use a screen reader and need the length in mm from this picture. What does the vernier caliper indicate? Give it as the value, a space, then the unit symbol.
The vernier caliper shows 19.0 mm
